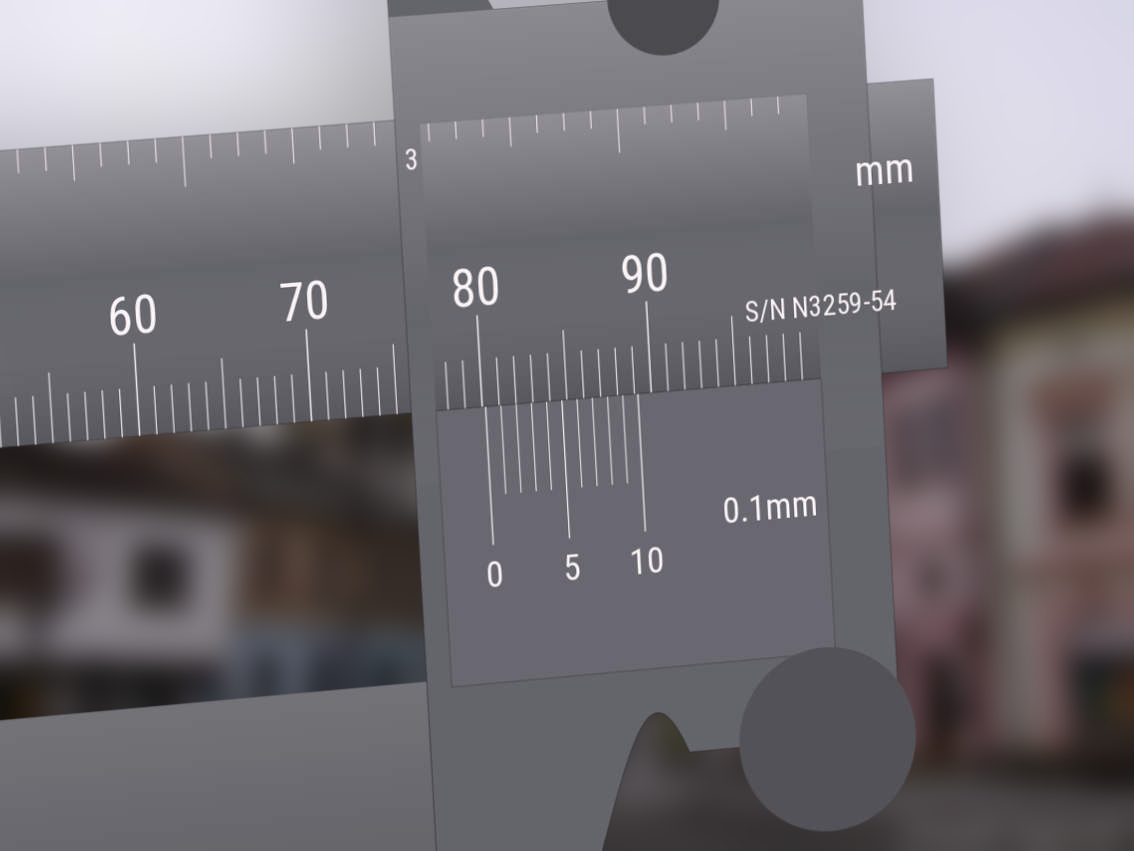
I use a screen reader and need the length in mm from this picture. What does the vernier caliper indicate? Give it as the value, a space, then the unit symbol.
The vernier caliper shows 80.2 mm
